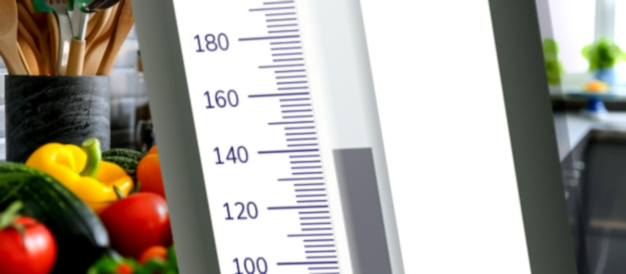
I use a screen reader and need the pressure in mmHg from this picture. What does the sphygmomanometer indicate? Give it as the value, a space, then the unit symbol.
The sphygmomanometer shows 140 mmHg
